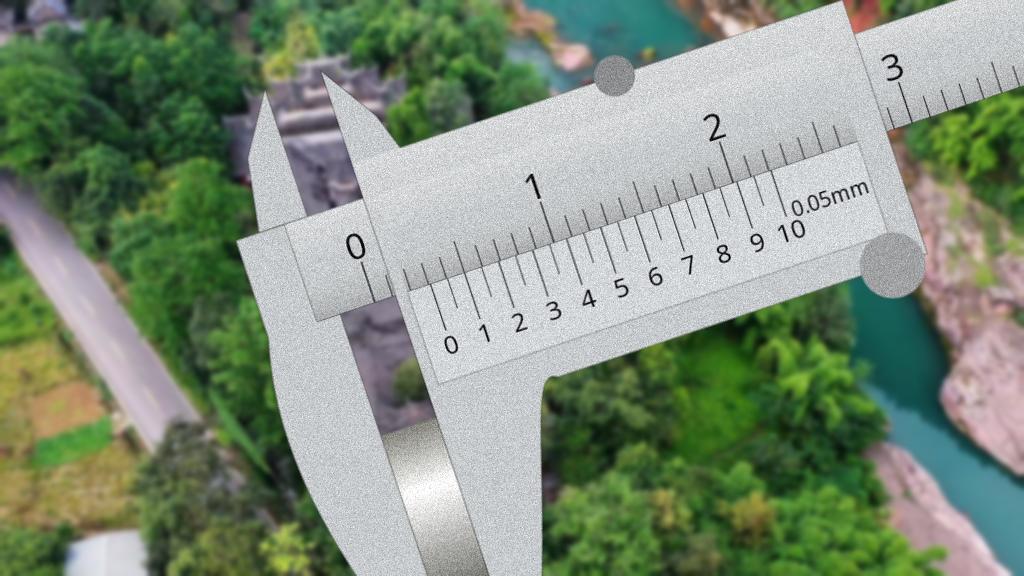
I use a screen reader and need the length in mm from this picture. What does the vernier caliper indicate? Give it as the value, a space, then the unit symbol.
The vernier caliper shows 3.1 mm
